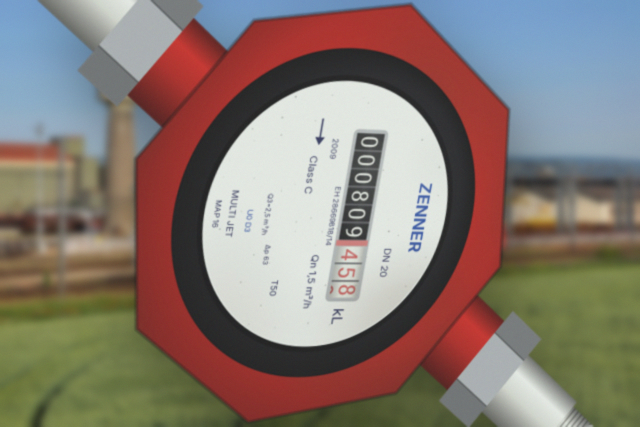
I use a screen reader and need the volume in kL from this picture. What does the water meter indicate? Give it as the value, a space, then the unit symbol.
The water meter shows 809.458 kL
